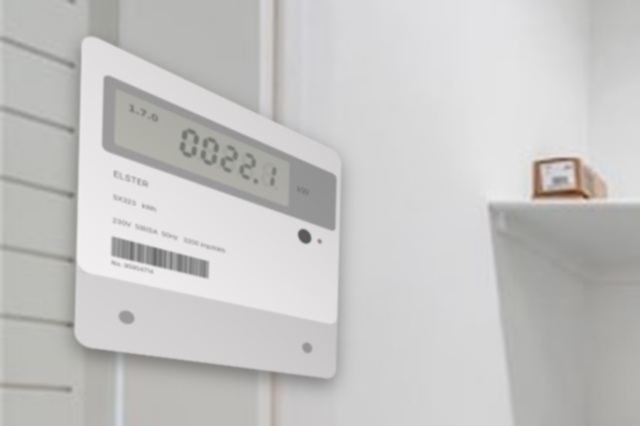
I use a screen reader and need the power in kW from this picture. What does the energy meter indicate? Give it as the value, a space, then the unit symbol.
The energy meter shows 22.1 kW
